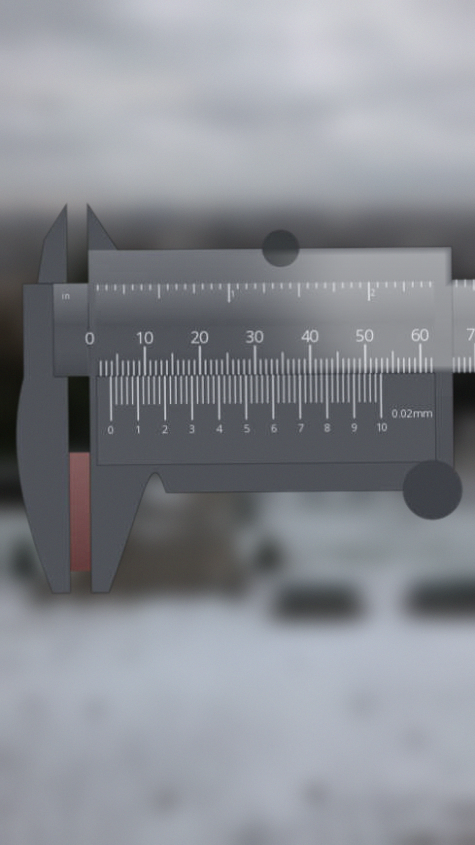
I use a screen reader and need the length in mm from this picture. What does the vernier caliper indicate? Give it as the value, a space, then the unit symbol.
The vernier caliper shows 3.8 mm
